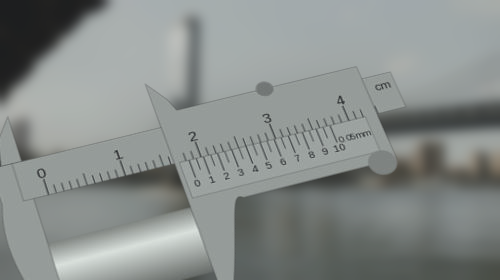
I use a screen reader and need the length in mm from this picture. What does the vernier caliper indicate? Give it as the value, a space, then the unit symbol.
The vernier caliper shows 18.4 mm
